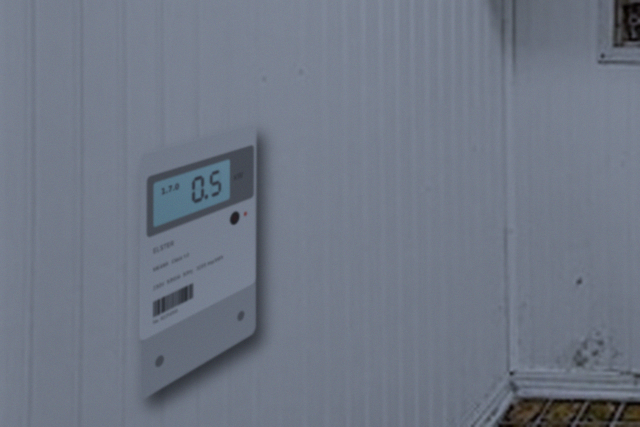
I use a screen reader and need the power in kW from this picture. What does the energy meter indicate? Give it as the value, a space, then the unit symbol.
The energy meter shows 0.5 kW
